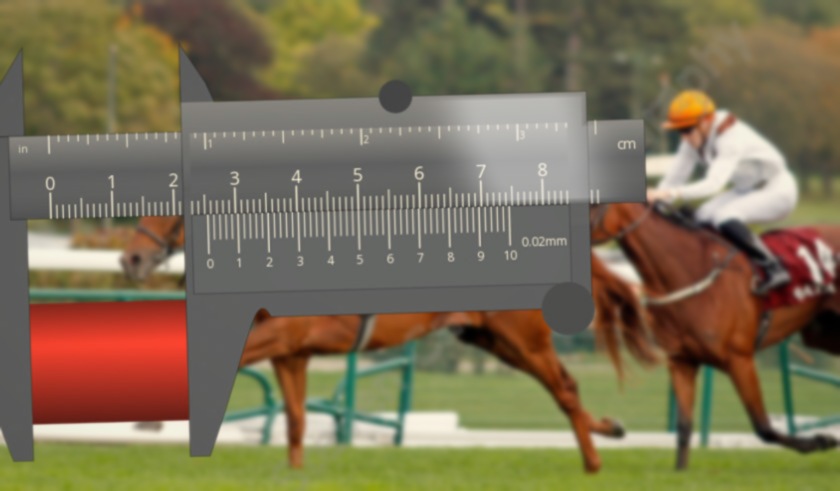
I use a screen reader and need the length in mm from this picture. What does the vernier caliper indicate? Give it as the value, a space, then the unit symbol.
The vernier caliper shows 25.5 mm
